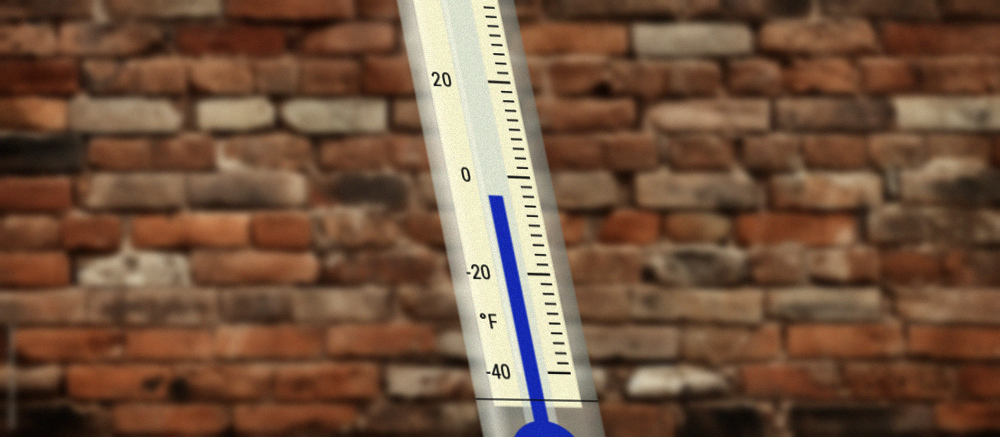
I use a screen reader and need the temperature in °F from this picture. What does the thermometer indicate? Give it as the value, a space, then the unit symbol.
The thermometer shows -4 °F
